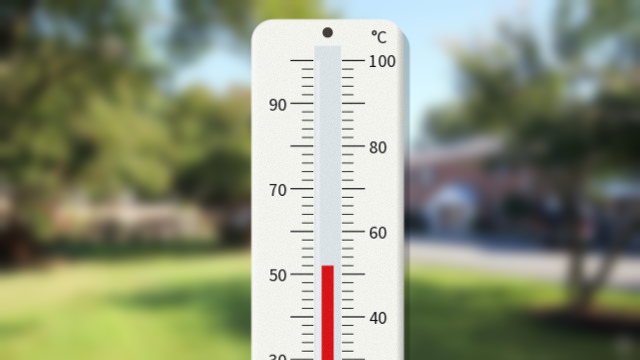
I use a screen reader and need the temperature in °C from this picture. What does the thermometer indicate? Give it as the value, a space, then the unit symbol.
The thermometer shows 52 °C
